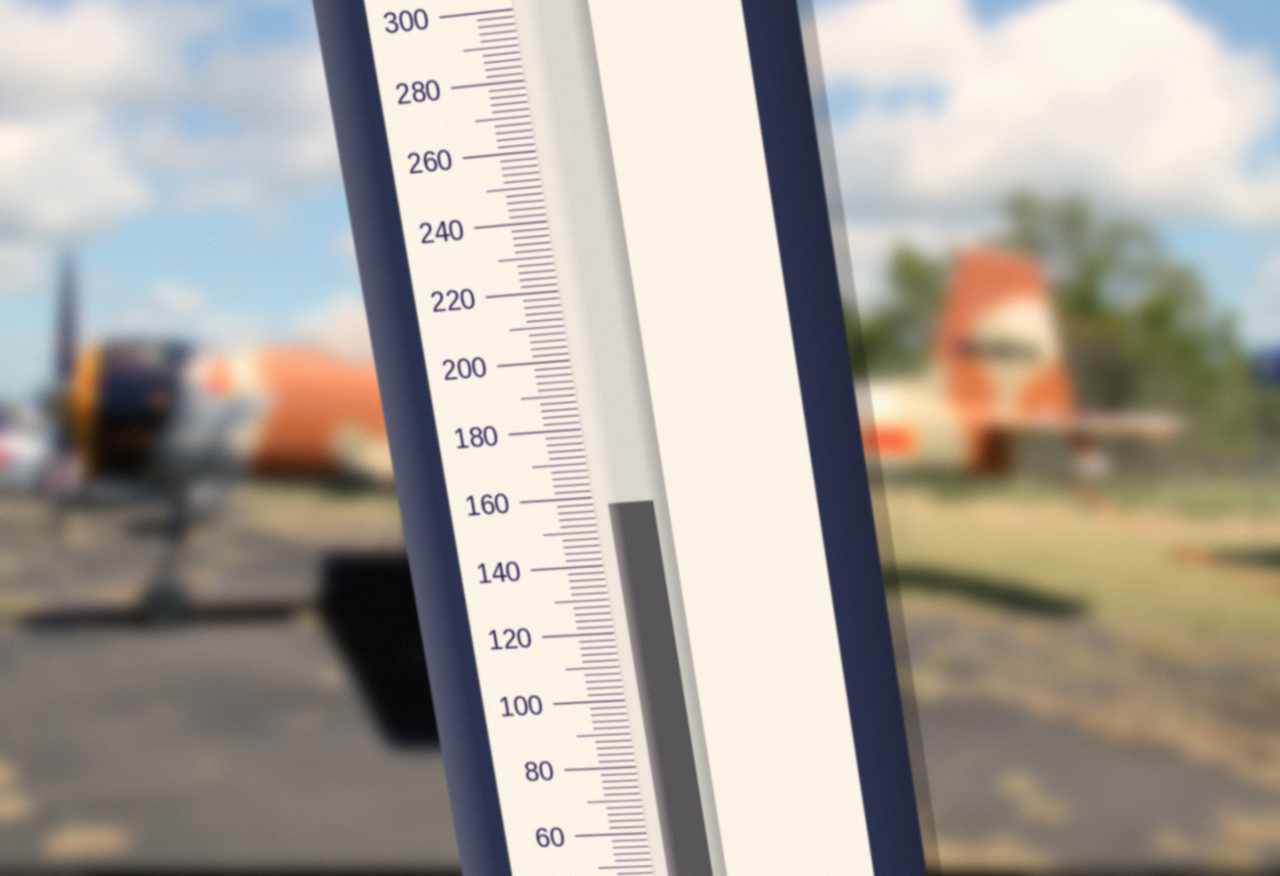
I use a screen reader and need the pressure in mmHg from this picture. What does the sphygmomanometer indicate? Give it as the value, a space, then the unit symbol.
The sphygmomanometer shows 158 mmHg
